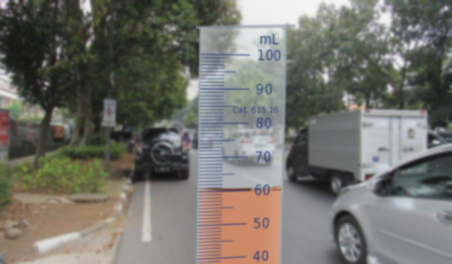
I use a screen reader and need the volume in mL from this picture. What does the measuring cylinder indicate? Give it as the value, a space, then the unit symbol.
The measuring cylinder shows 60 mL
